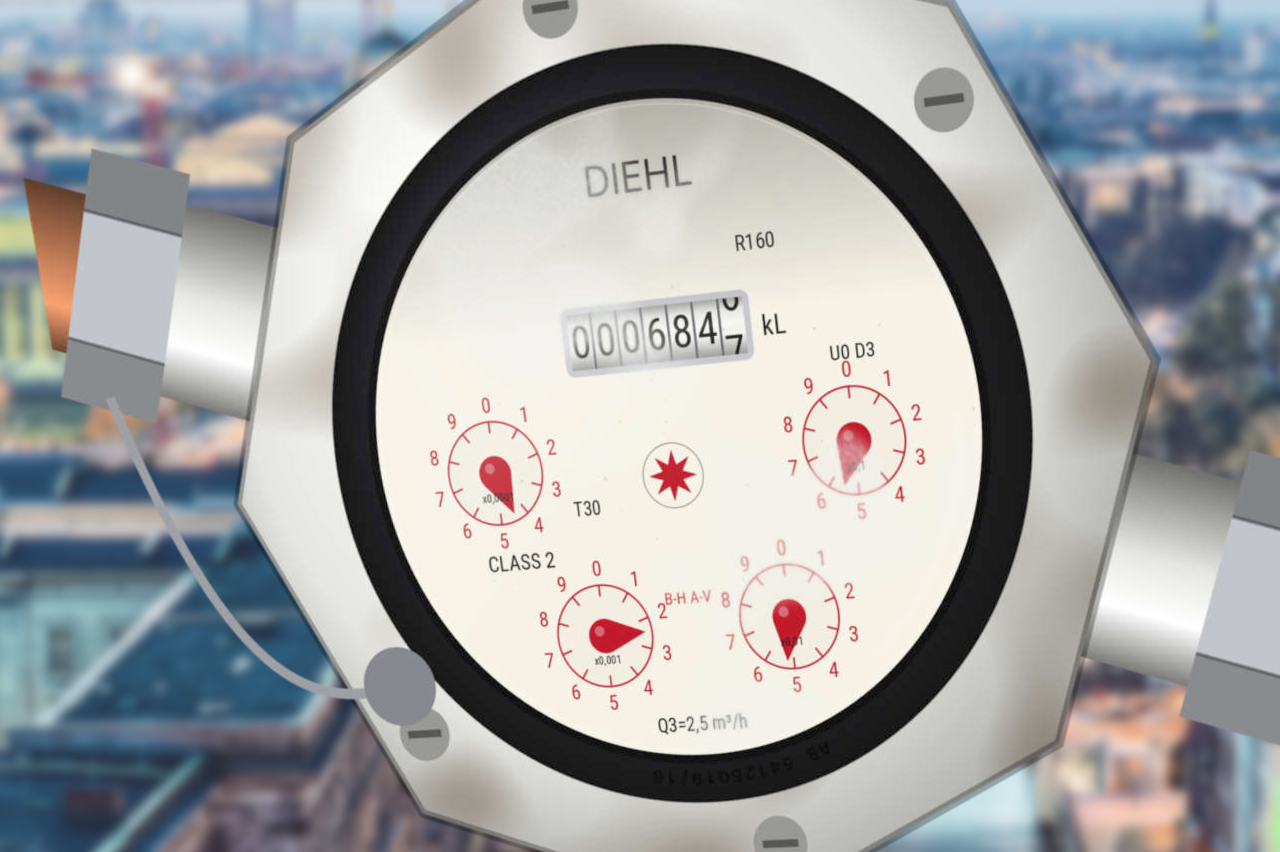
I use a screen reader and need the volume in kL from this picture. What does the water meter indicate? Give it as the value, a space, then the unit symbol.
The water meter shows 6846.5524 kL
